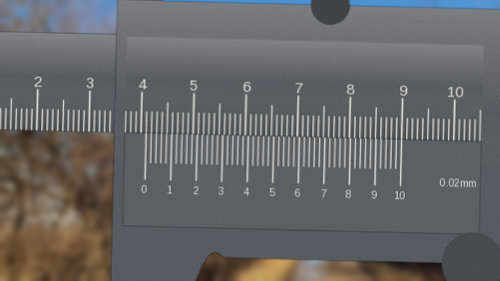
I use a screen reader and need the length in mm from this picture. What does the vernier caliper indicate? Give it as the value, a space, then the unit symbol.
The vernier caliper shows 41.0 mm
